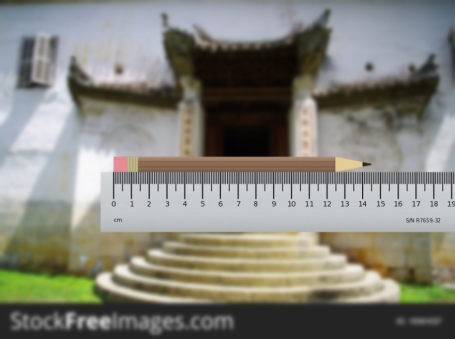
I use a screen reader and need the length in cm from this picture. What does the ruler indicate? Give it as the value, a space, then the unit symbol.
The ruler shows 14.5 cm
